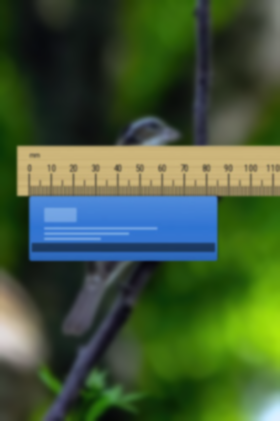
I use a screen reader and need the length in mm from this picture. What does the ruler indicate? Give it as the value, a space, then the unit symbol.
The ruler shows 85 mm
